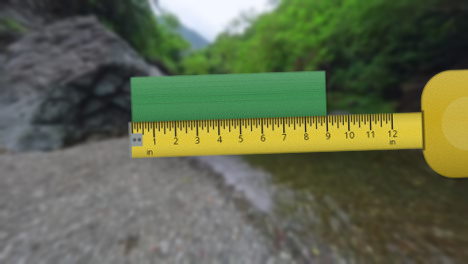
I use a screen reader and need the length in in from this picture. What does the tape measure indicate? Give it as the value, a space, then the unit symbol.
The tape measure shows 9 in
